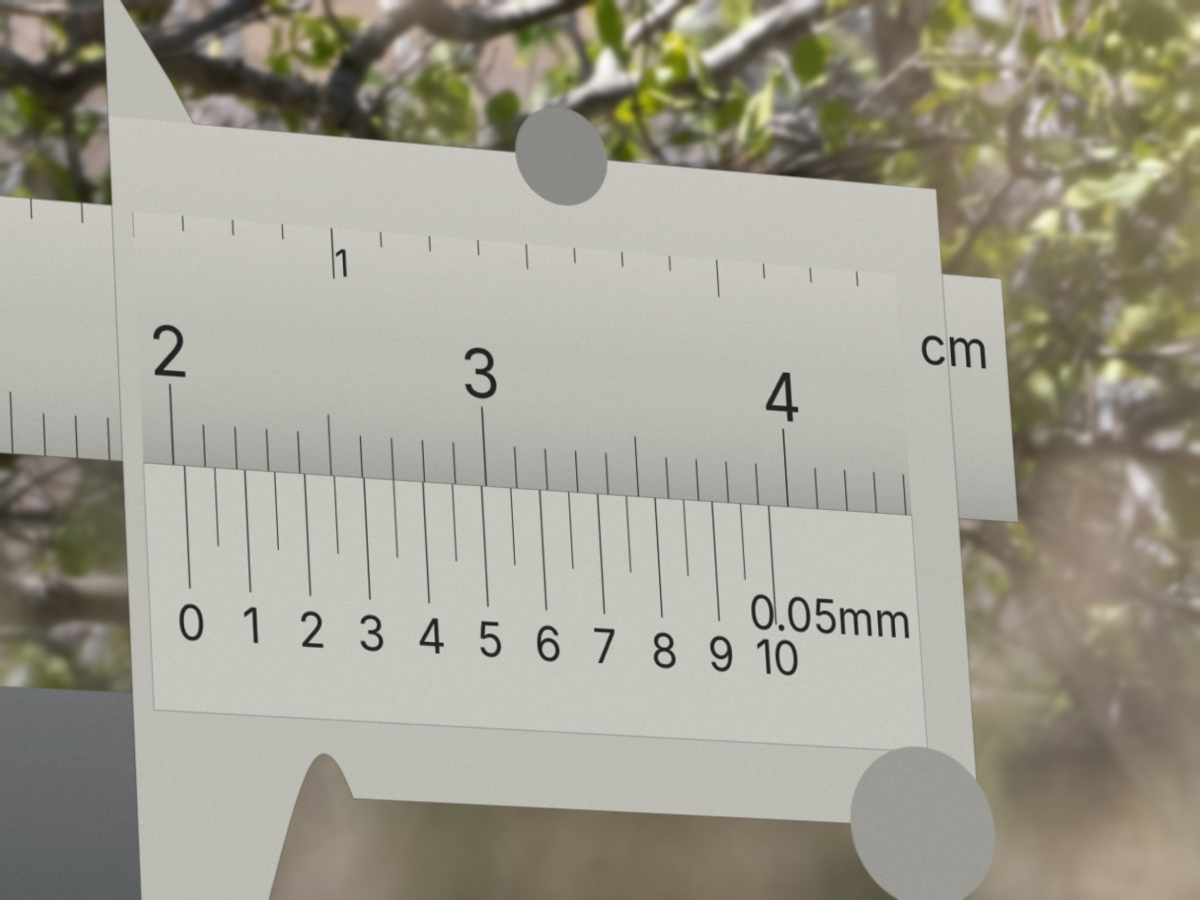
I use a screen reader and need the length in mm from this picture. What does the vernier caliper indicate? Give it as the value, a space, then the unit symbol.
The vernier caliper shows 20.35 mm
